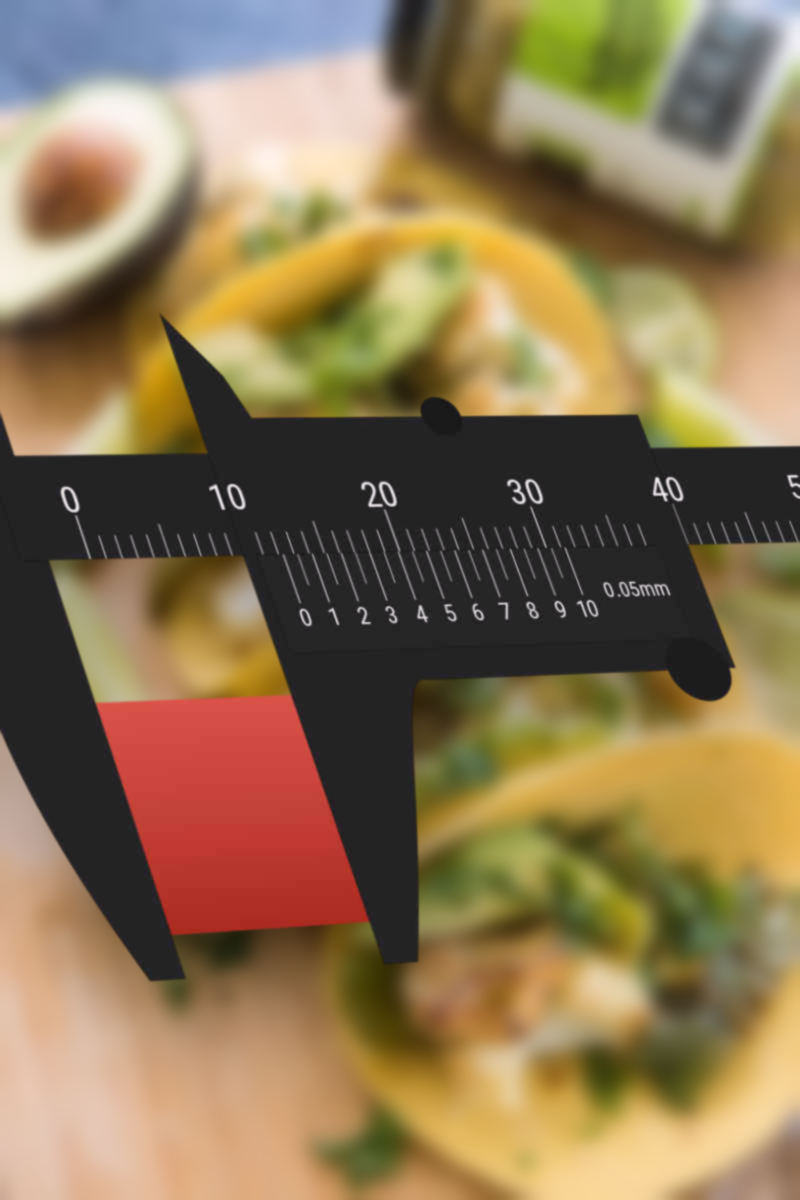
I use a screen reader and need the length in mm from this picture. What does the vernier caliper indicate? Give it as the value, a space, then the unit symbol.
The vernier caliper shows 12.3 mm
